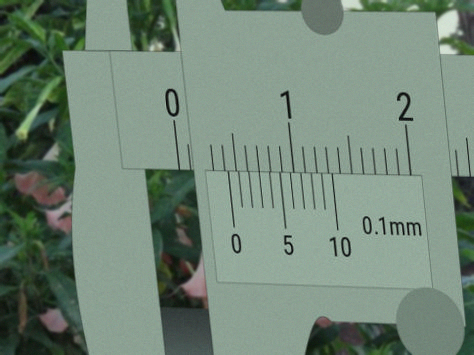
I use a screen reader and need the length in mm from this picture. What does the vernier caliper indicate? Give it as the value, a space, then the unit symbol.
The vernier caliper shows 4.3 mm
